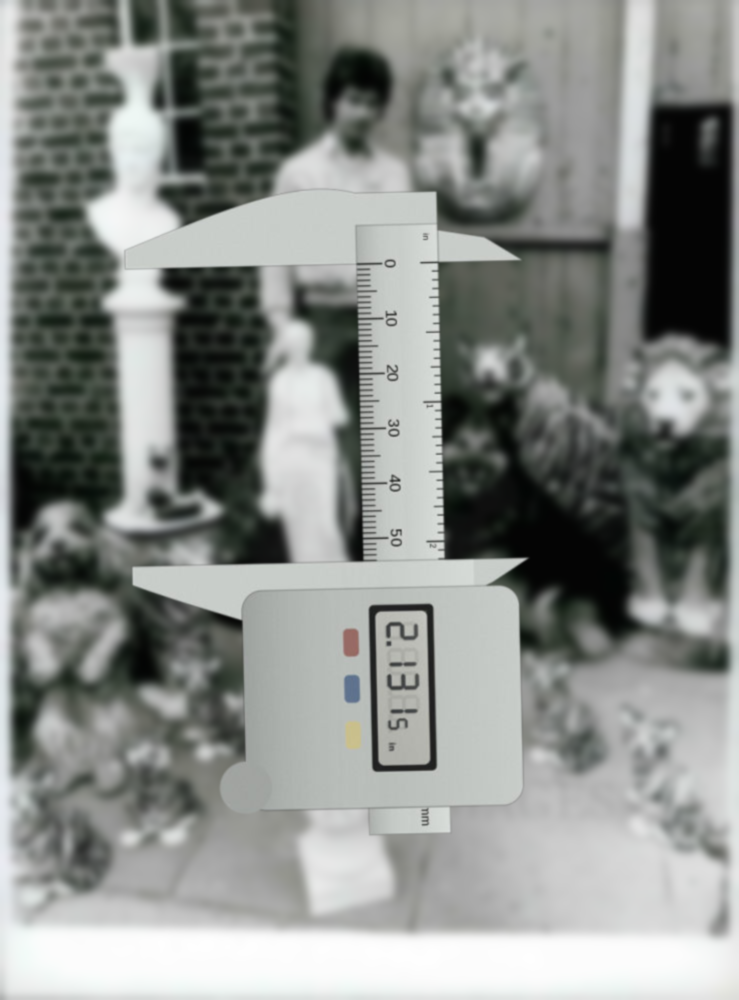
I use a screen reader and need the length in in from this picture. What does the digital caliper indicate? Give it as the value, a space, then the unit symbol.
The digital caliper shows 2.1315 in
